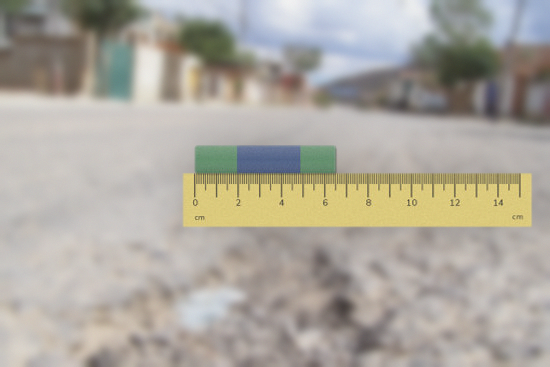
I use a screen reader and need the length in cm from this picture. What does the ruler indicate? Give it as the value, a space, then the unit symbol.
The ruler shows 6.5 cm
